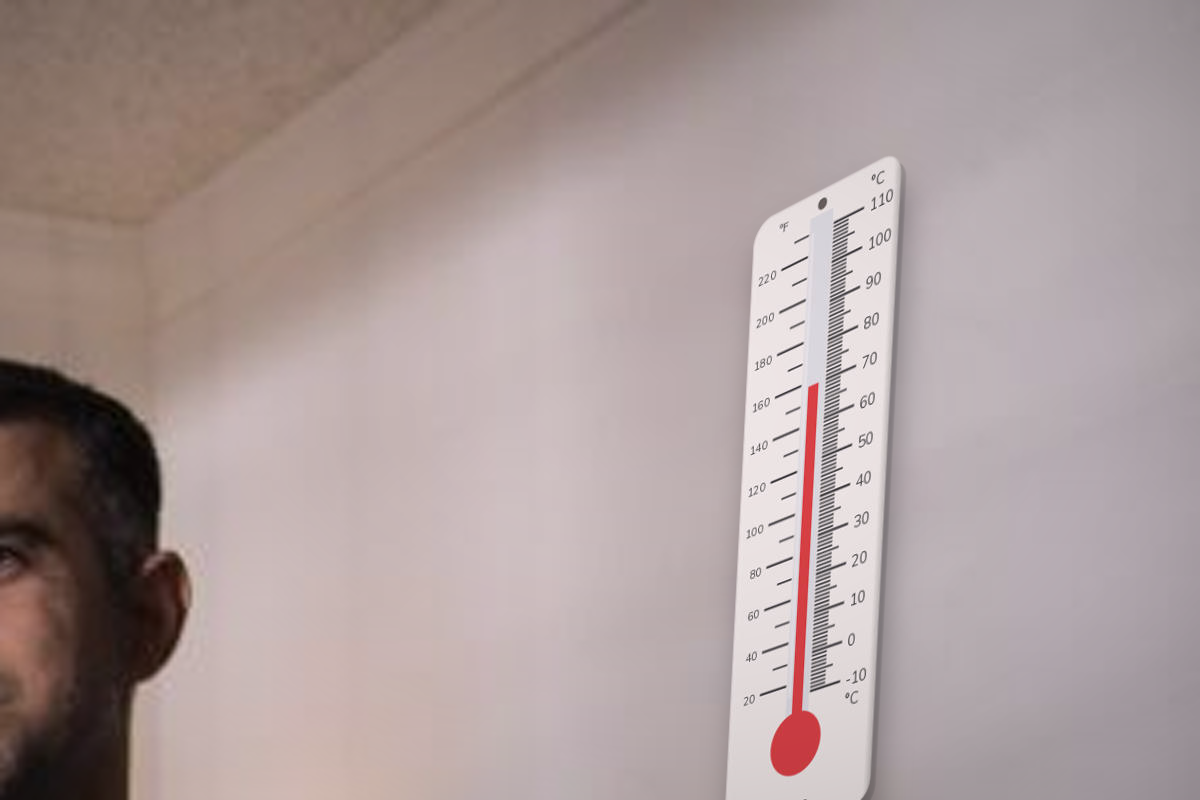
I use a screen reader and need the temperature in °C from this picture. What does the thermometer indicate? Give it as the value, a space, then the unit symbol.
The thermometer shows 70 °C
